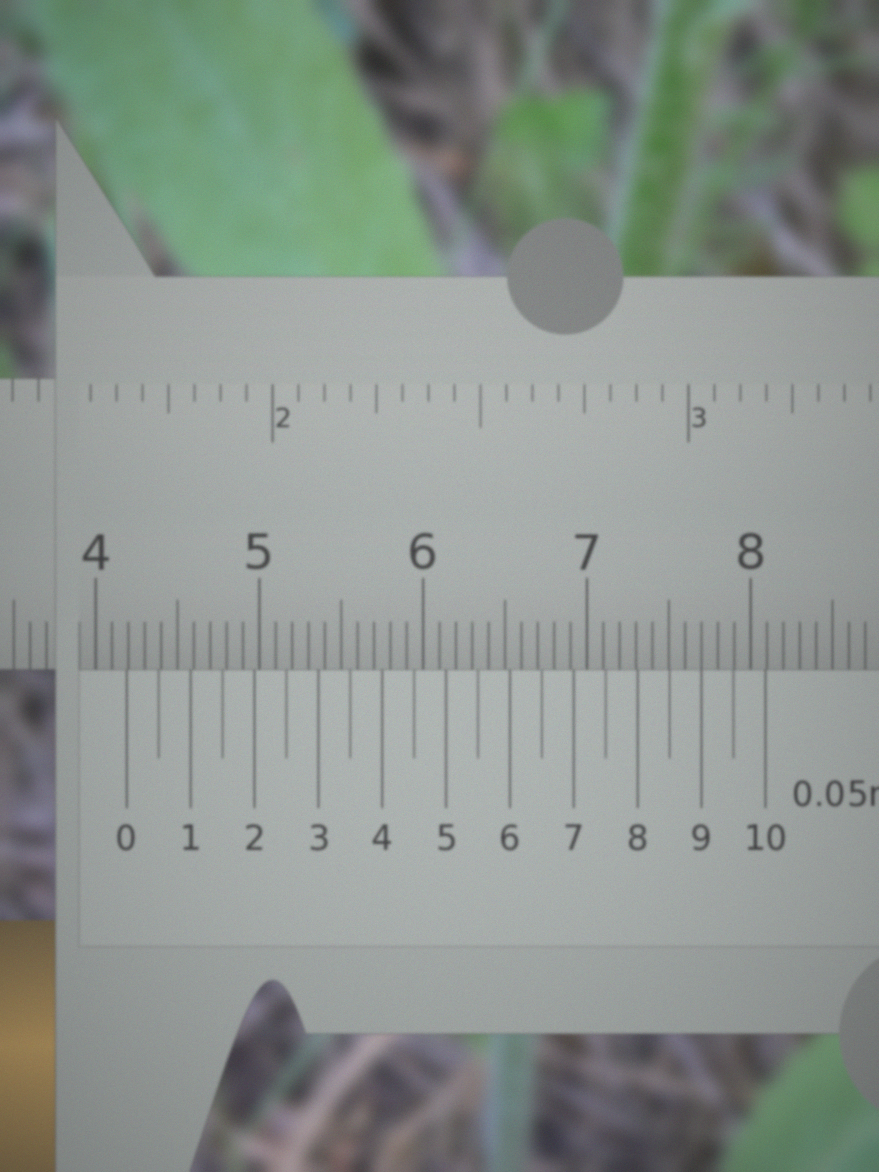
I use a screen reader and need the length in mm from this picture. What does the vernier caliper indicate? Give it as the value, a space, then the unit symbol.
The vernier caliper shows 41.9 mm
